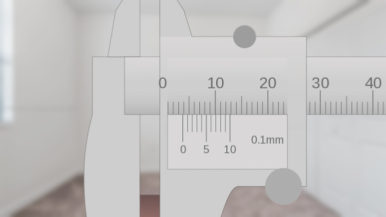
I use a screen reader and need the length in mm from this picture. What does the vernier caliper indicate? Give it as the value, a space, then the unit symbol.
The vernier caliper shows 3.8 mm
